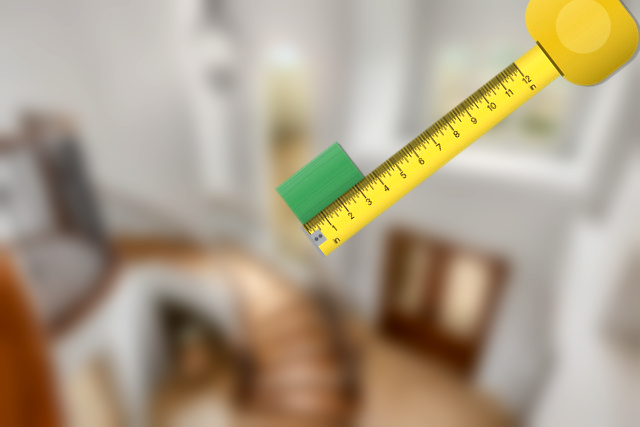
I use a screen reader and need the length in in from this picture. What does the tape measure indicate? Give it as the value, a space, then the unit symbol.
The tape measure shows 3.5 in
